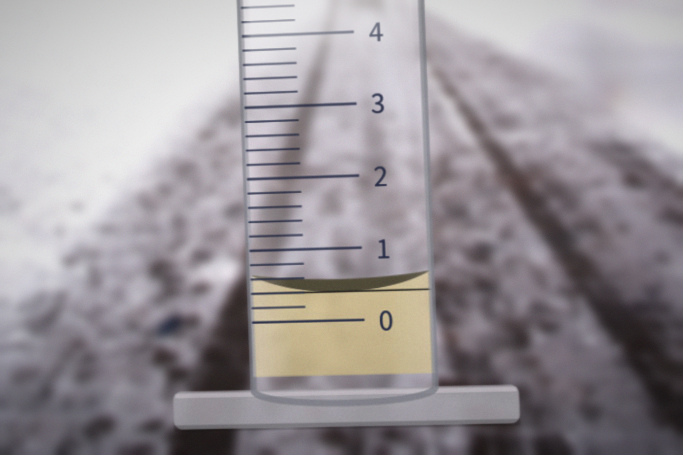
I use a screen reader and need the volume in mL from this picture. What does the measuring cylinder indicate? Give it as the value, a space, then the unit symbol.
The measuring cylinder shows 0.4 mL
